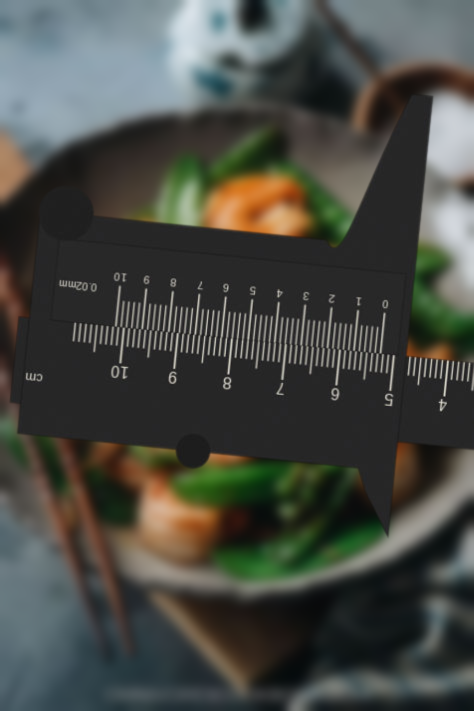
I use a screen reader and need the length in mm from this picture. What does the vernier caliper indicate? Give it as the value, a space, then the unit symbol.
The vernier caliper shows 52.5 mm
